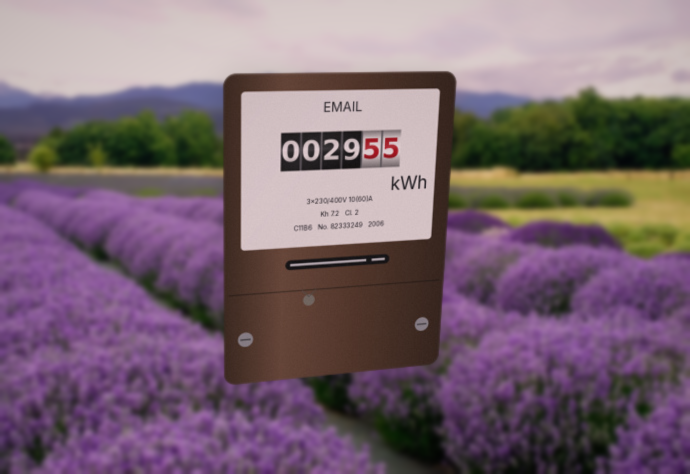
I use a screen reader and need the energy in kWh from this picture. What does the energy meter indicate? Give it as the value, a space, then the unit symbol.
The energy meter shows 29.55 kWh
